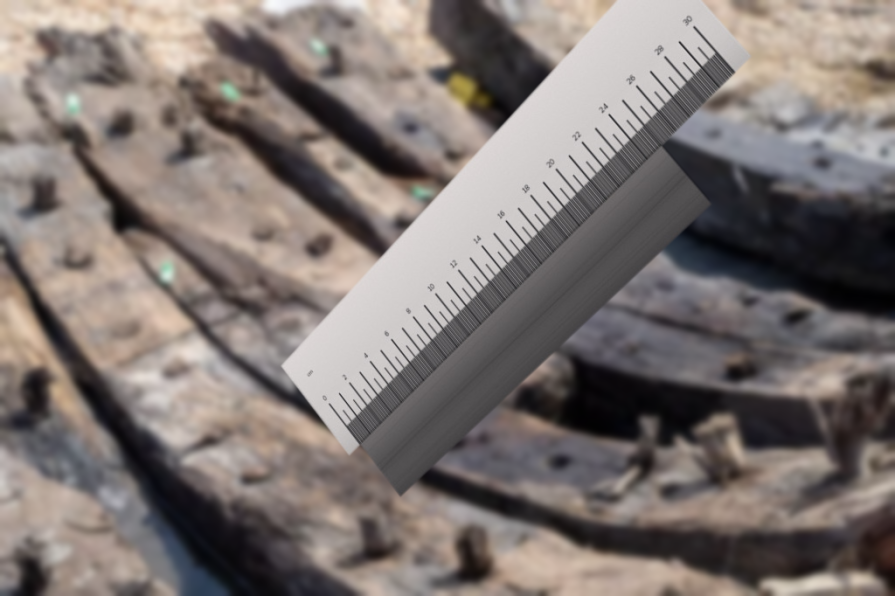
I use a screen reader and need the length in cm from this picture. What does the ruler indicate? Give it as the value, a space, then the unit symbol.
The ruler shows 25 cm
